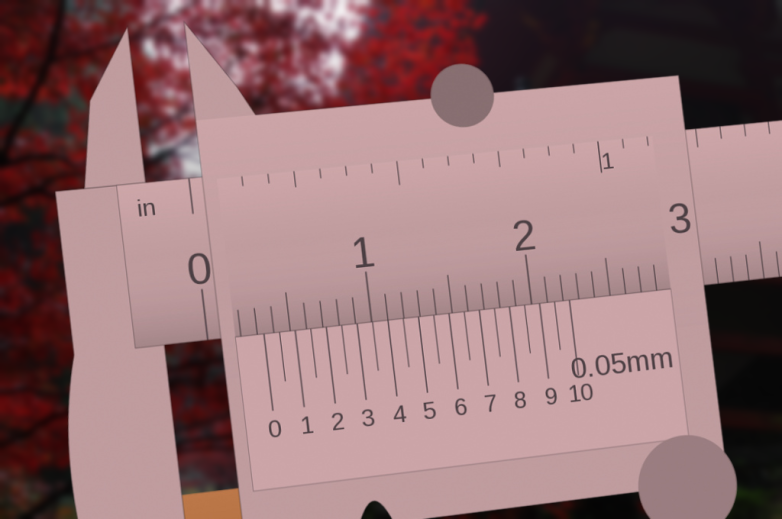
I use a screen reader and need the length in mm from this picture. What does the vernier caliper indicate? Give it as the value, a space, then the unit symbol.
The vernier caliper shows 3.4 mm
